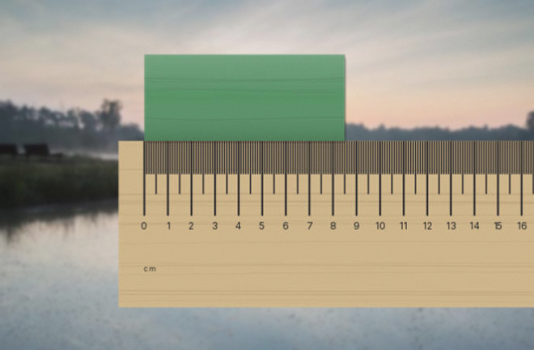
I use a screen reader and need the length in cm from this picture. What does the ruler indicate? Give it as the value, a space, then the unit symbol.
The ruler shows 8.5 cm
